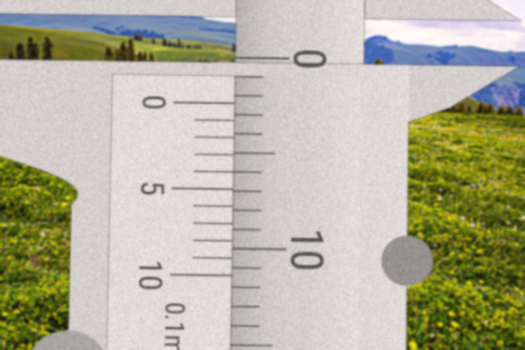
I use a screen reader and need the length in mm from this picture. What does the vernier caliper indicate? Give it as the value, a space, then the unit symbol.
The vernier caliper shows 2.4 mm
